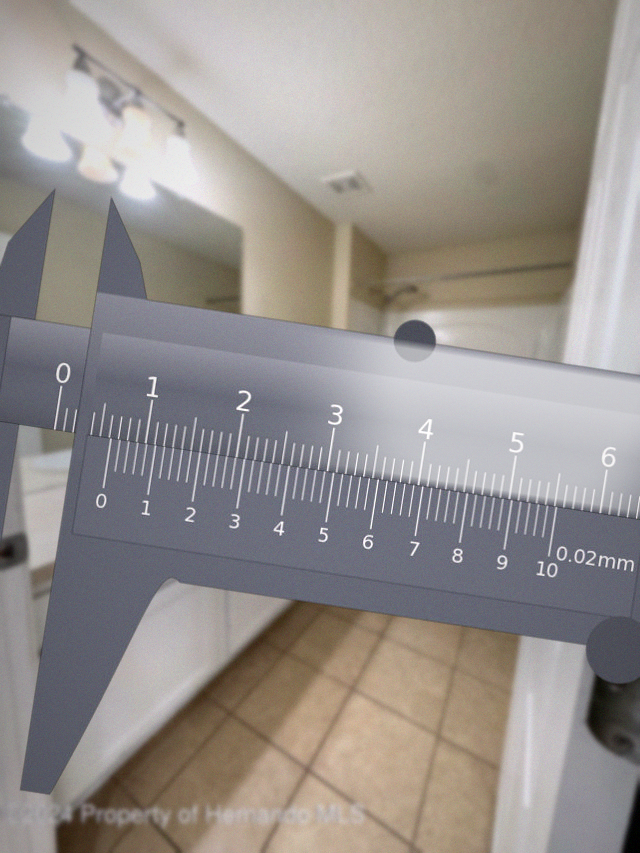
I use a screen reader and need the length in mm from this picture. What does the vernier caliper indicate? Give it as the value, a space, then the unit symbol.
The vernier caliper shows 6.2 mm
